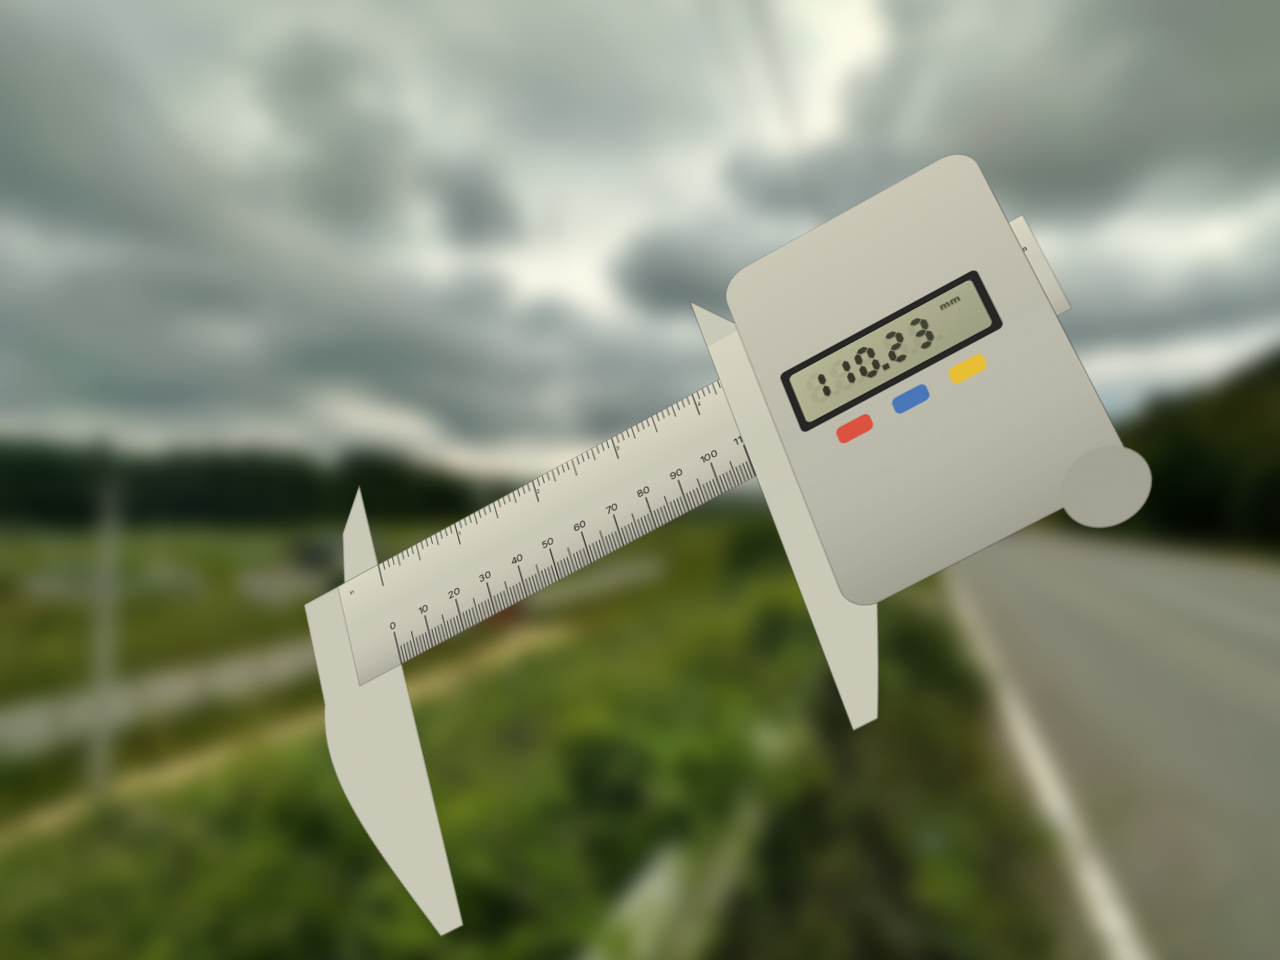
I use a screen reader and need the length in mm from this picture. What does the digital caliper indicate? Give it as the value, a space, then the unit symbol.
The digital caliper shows 110.23 mm
